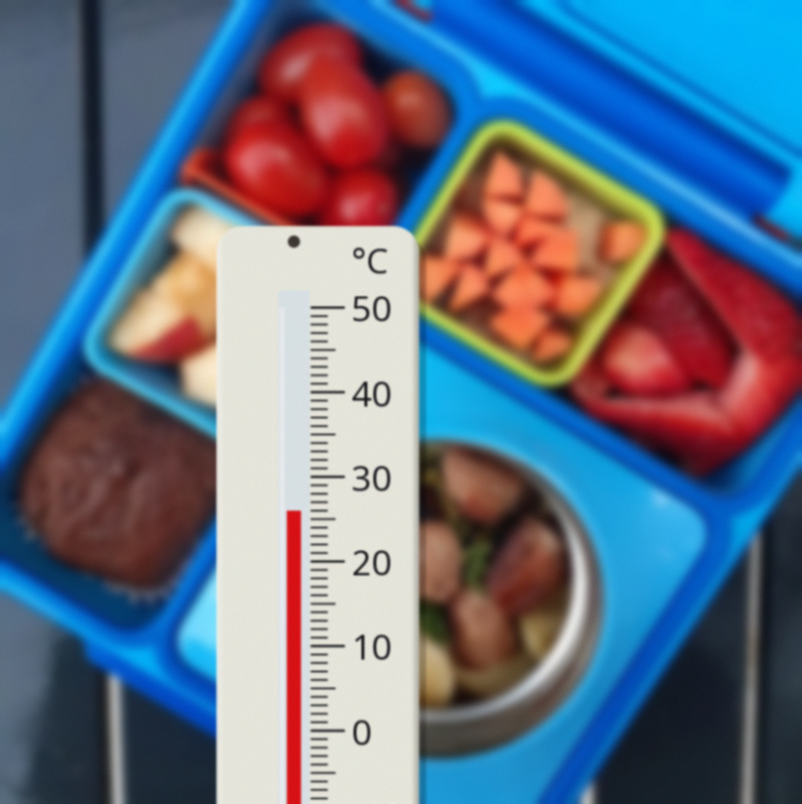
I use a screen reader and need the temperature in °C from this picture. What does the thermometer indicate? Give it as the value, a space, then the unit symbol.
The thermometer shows 26 °C
